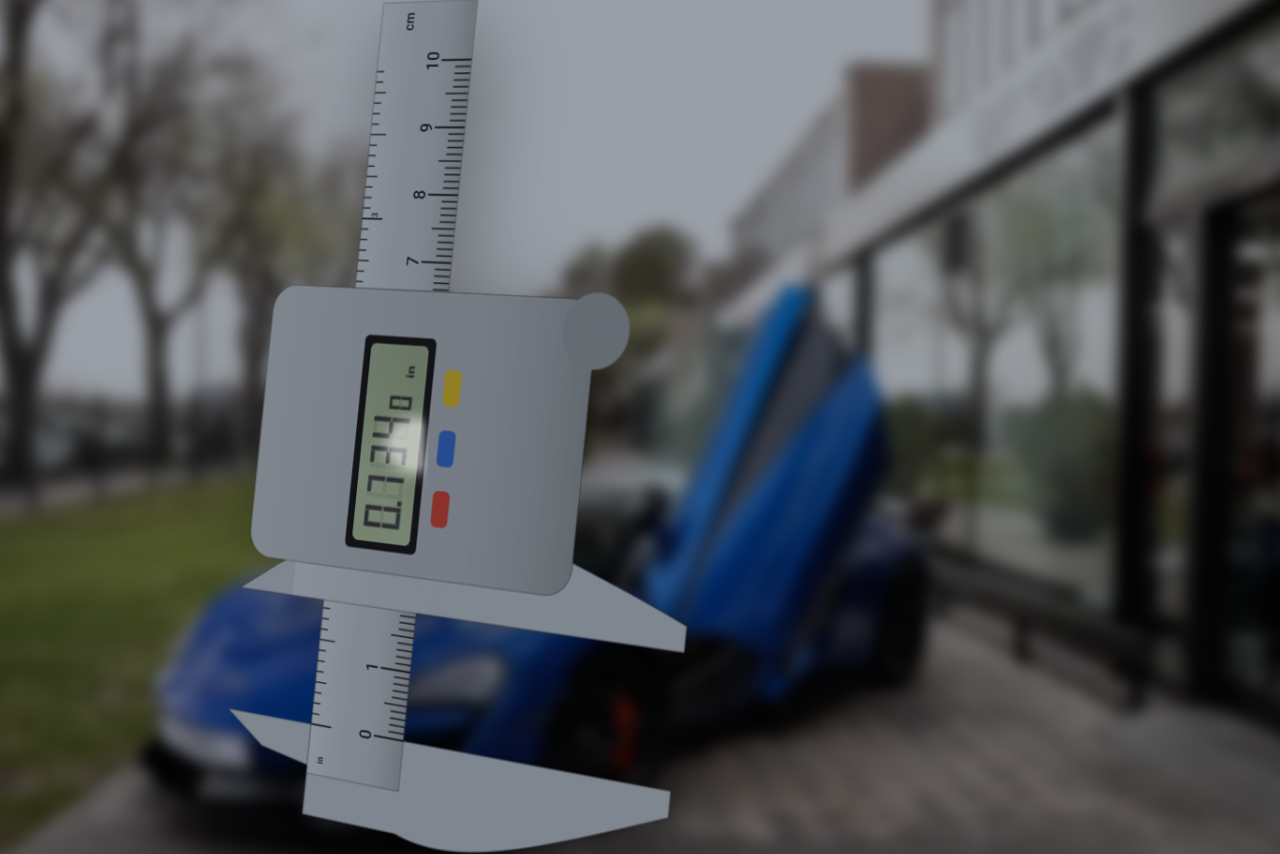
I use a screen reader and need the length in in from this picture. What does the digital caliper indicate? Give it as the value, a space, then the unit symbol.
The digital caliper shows 0.7340 in
